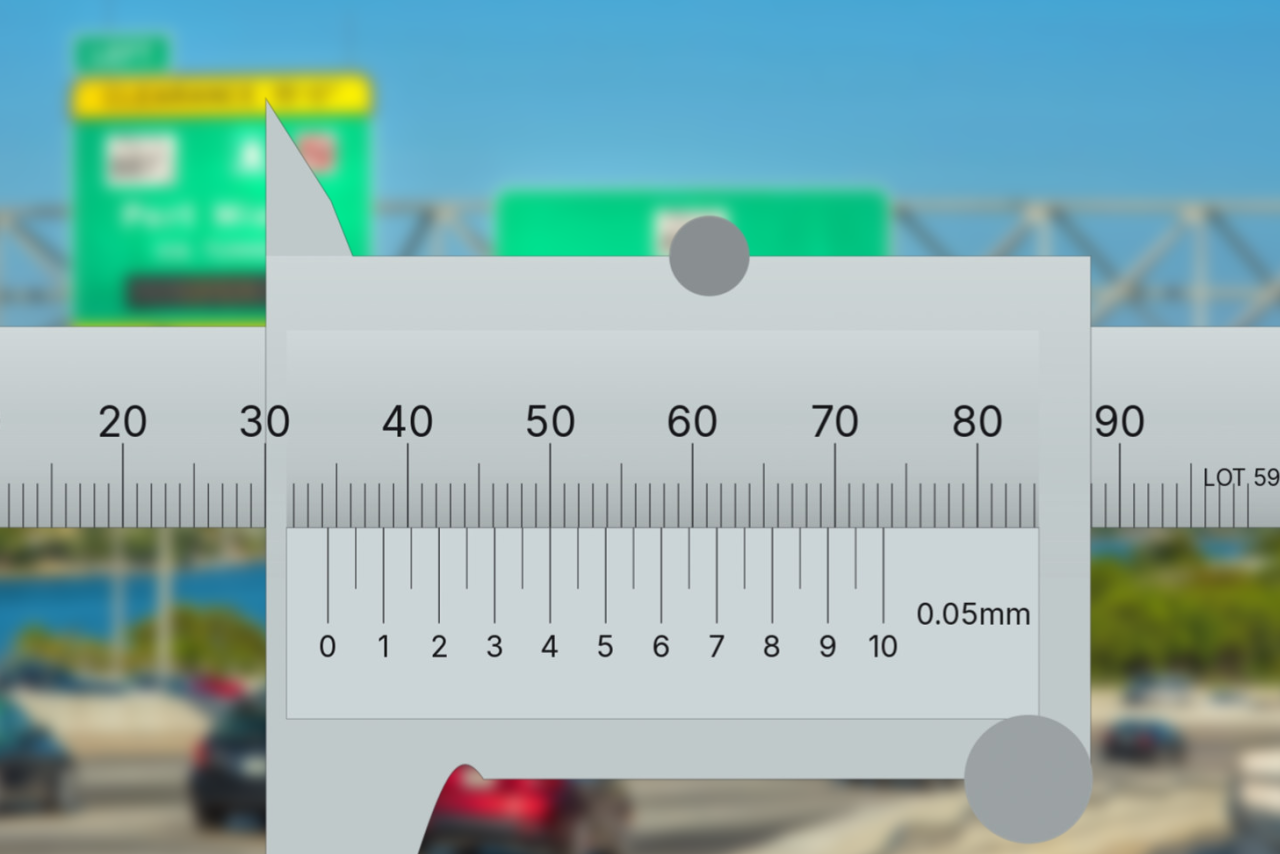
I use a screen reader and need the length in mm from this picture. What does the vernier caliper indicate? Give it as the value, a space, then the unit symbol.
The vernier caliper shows 34.4 mm
